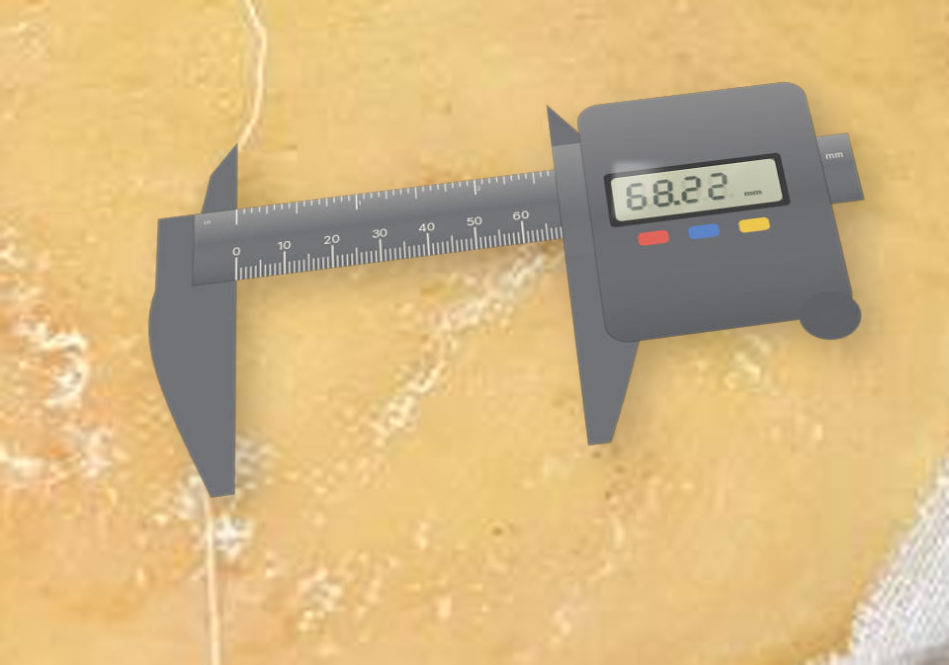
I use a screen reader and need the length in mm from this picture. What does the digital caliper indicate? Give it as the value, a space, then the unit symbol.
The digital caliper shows 68.22 mm
